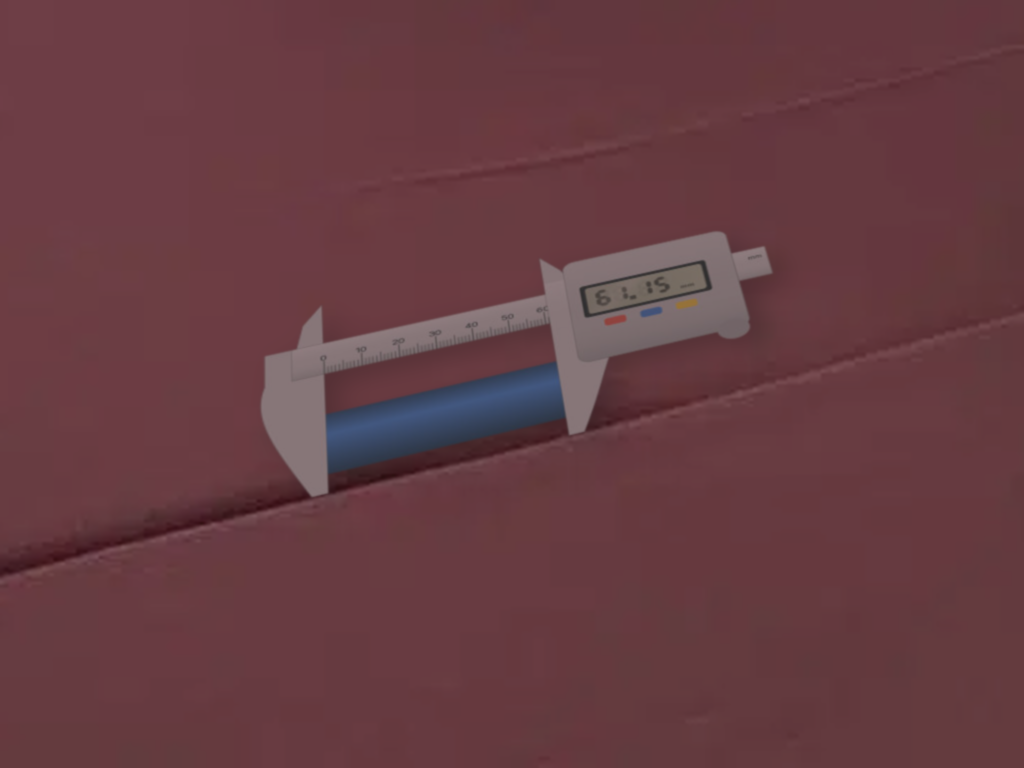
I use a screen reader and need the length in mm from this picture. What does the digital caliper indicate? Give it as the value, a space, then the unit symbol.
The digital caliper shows 61.15 mm
